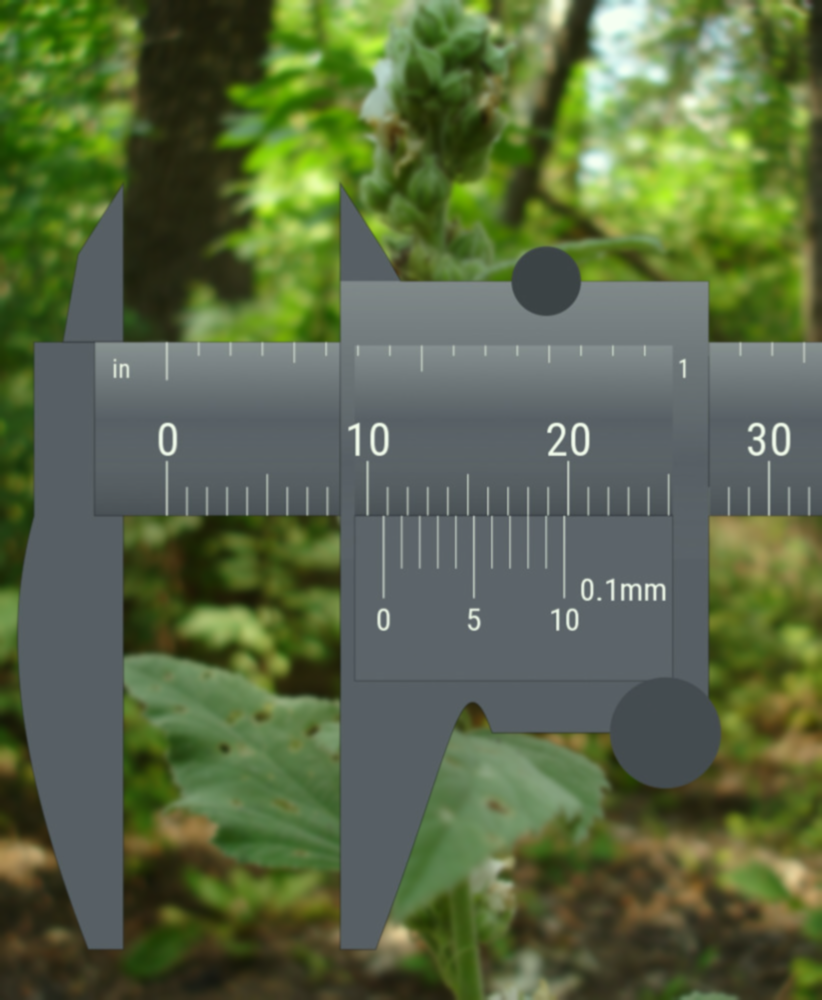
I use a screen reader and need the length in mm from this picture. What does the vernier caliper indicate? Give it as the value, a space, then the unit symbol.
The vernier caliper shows 10.8 mm
